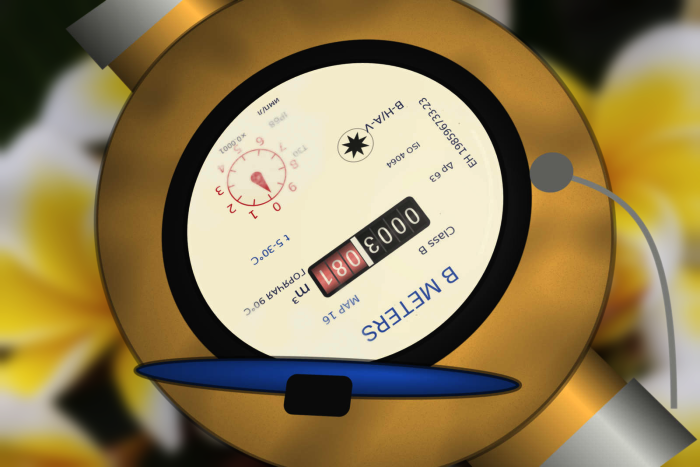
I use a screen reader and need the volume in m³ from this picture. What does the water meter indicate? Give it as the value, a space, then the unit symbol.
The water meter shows 3.0809 m³
